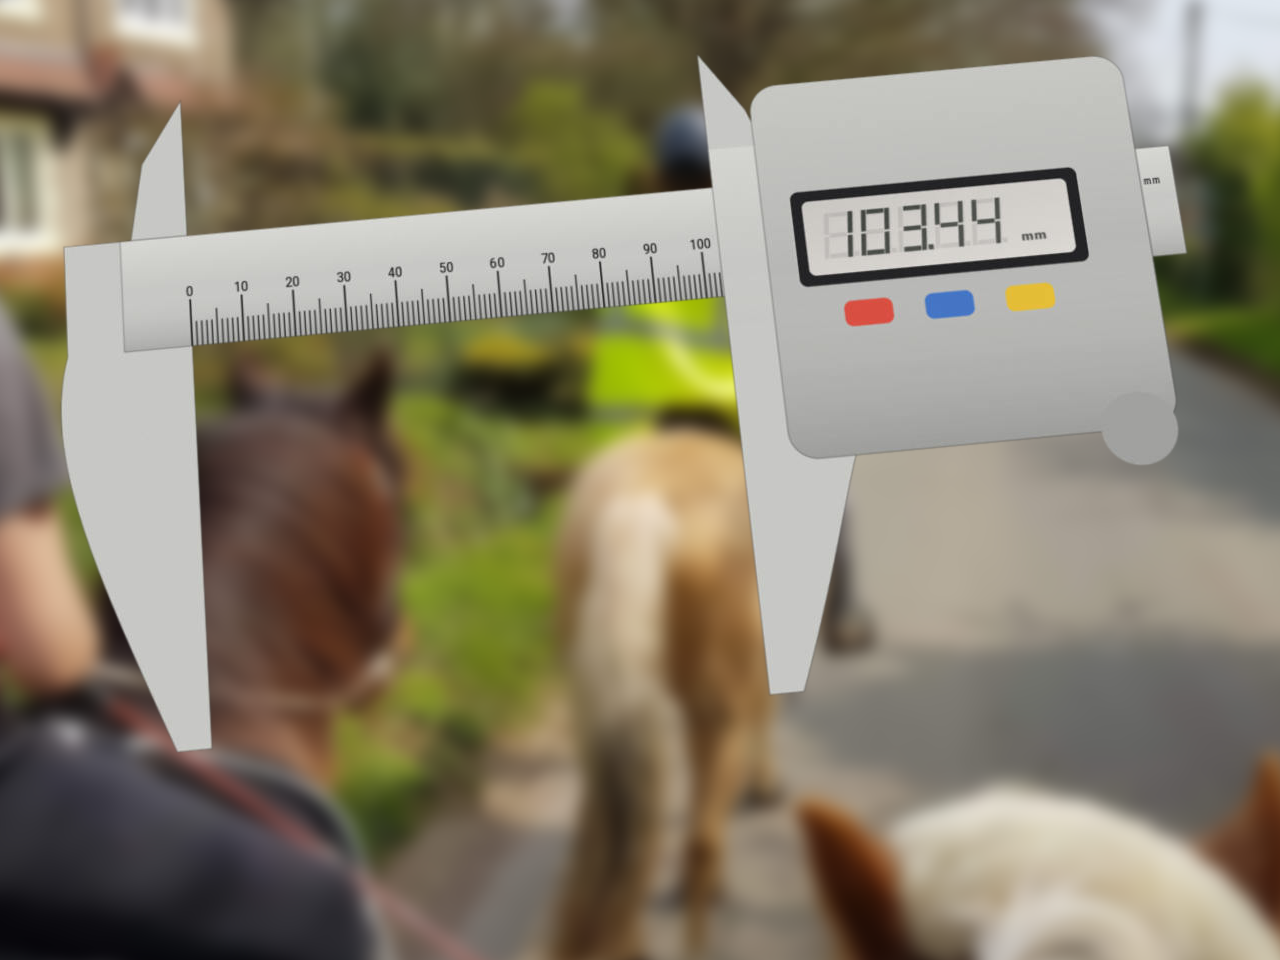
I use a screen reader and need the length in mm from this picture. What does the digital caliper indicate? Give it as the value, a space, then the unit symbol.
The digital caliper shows 103.44 mm
